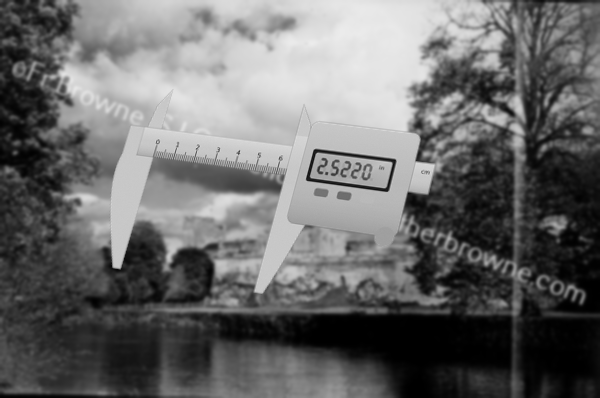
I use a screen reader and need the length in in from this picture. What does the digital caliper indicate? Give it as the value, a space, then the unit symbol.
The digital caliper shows 2.5220 in
